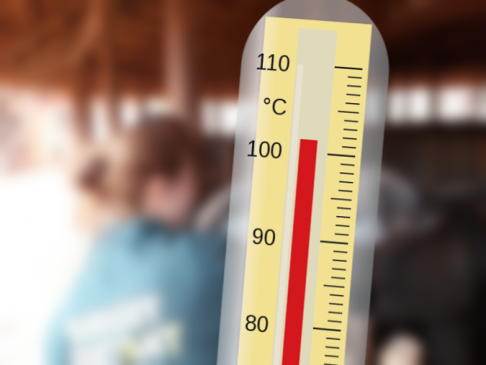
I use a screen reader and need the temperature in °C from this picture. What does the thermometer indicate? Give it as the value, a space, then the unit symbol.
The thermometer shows 101.5 °C
